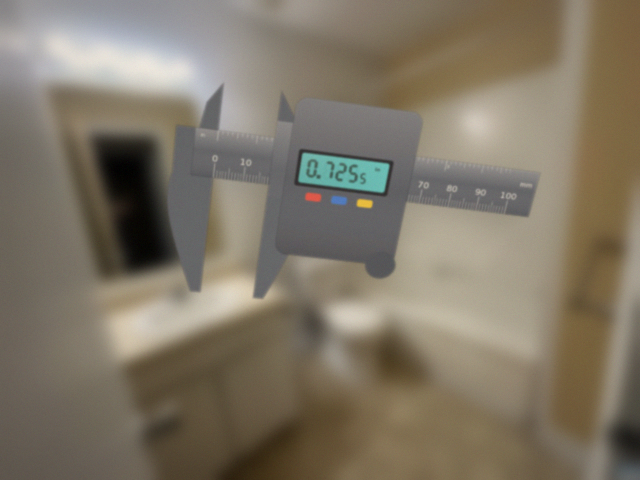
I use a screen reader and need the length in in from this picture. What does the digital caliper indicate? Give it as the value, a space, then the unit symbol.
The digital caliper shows 0.7255 in
